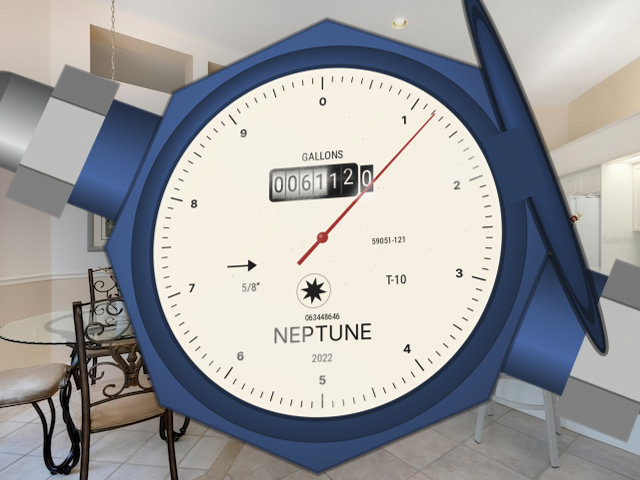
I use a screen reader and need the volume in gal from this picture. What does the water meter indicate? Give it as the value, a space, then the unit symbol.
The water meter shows 61121.2 gal
